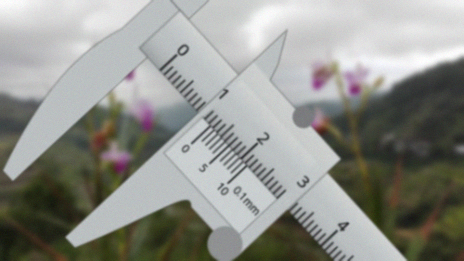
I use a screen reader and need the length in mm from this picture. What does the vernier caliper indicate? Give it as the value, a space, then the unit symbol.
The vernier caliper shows 12.5 mm
